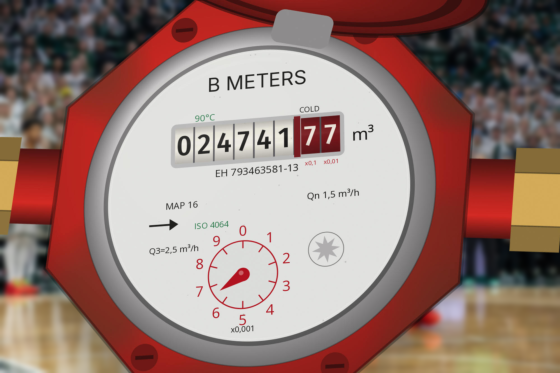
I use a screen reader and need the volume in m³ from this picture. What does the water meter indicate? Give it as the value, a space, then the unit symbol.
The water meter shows 24741.776 m³
